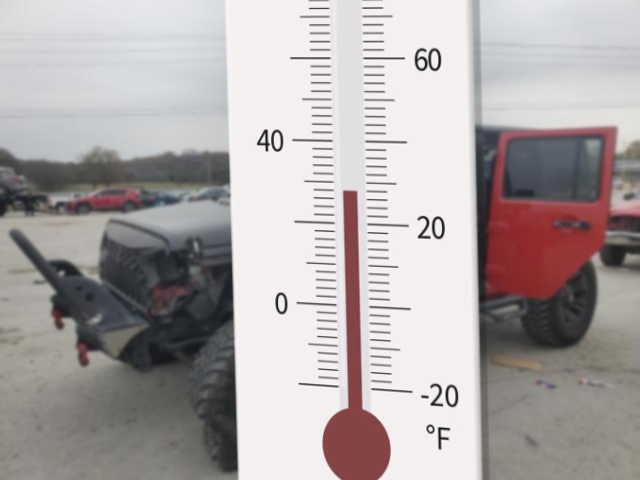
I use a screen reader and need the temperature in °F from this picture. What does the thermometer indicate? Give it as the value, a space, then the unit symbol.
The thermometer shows 28 °F
